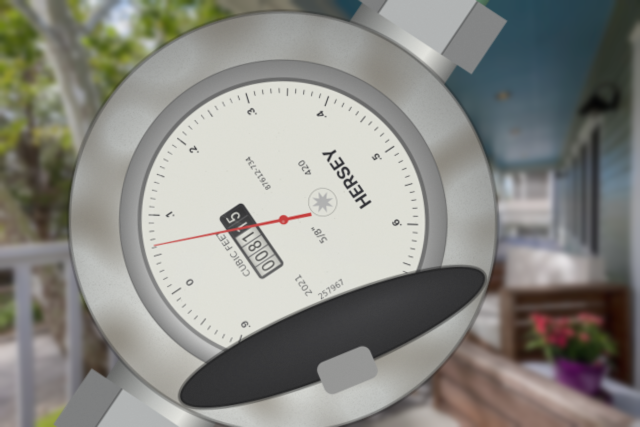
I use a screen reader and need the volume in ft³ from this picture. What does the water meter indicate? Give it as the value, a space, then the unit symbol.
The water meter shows 8115.06 ft³
